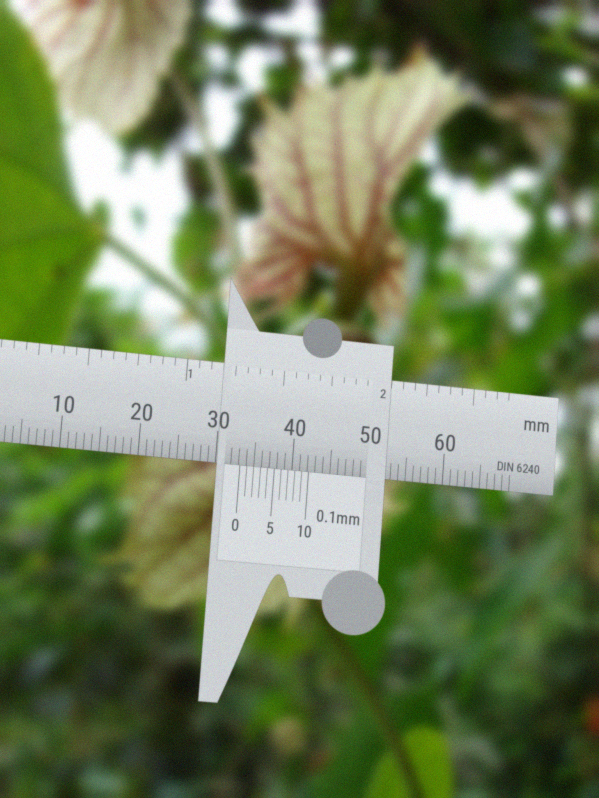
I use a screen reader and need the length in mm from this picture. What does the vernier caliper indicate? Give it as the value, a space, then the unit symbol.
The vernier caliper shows 33.2 mm
